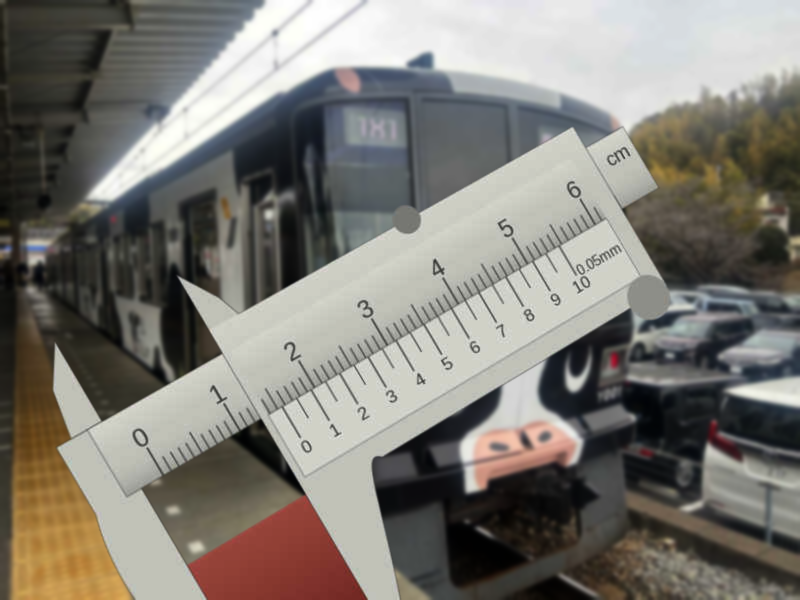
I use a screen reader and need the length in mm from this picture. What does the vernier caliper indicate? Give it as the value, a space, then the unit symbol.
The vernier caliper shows 15.6 mm
